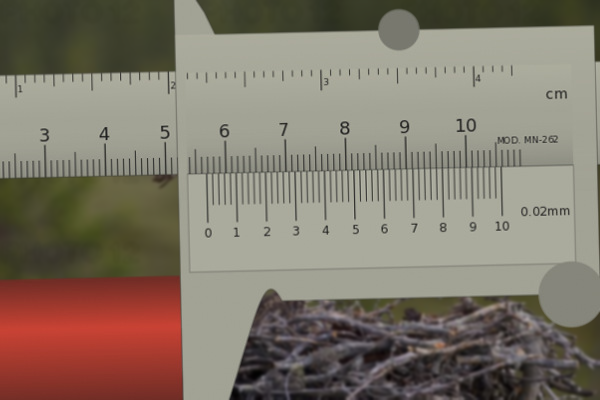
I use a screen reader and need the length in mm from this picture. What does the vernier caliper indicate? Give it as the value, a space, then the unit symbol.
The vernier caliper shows 56.8 mm
